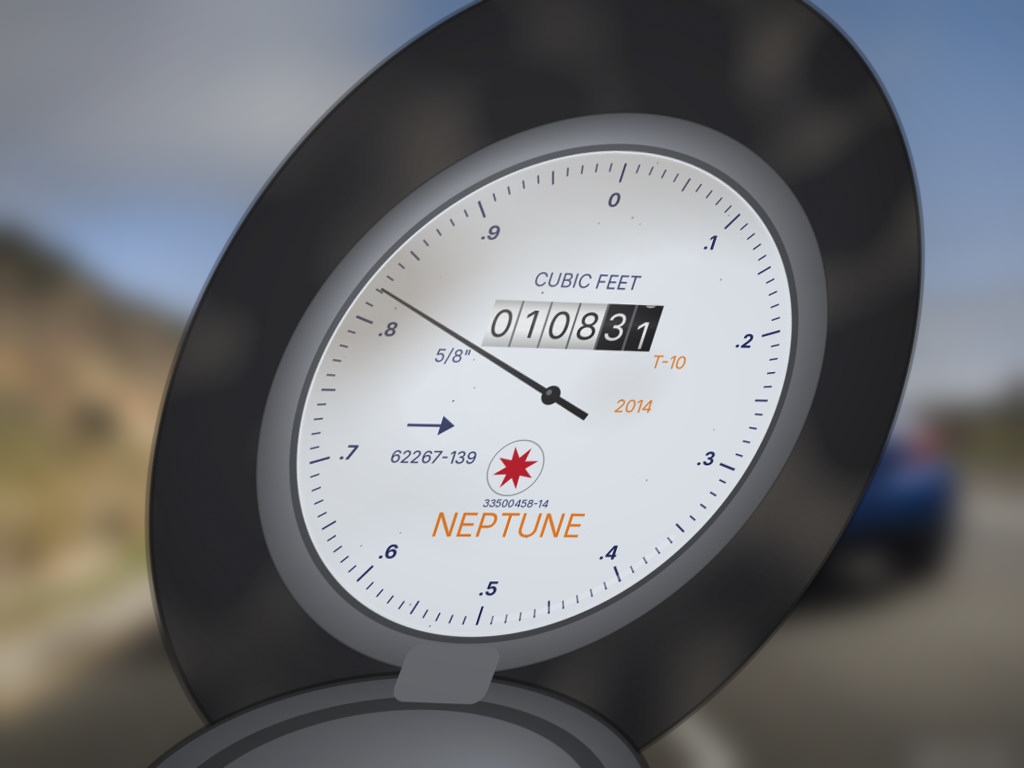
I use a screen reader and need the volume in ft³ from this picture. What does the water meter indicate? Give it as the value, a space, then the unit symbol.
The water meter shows 10830.82 ft³
